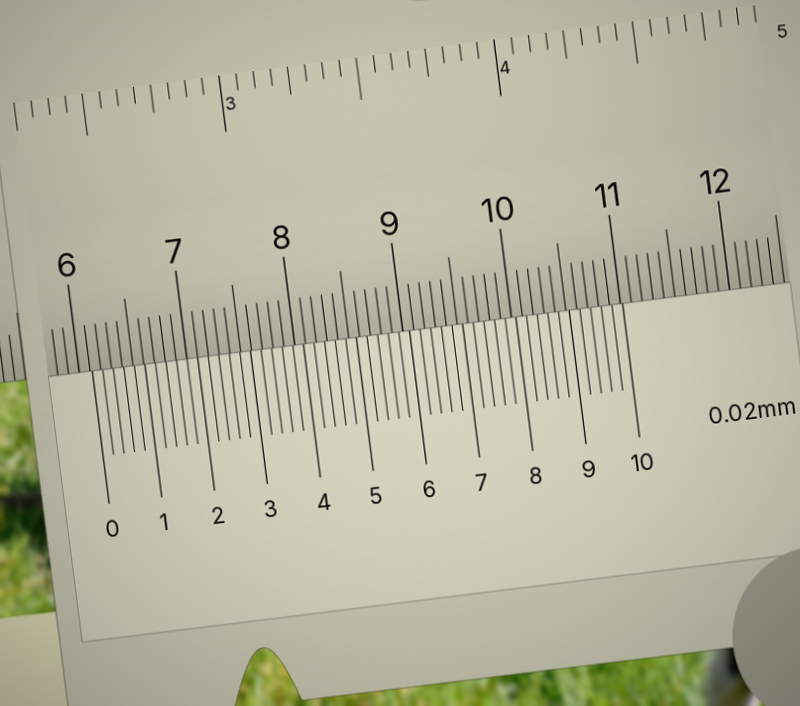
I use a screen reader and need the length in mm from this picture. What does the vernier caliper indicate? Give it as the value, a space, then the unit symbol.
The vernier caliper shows 61.2 mm
